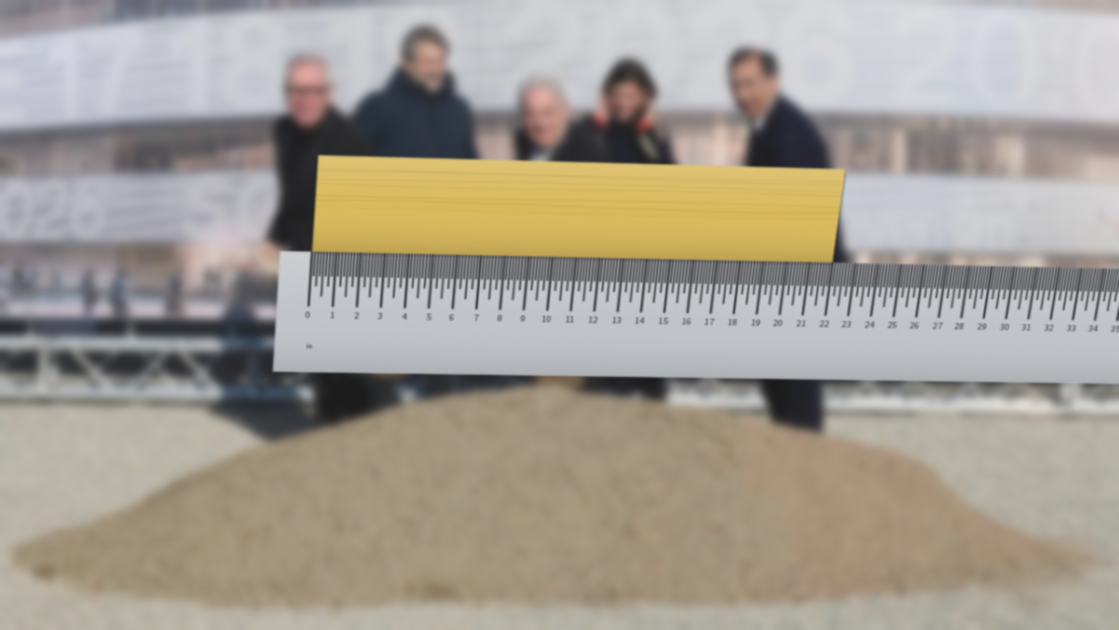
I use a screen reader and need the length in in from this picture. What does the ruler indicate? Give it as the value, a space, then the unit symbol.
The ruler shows 22 in
